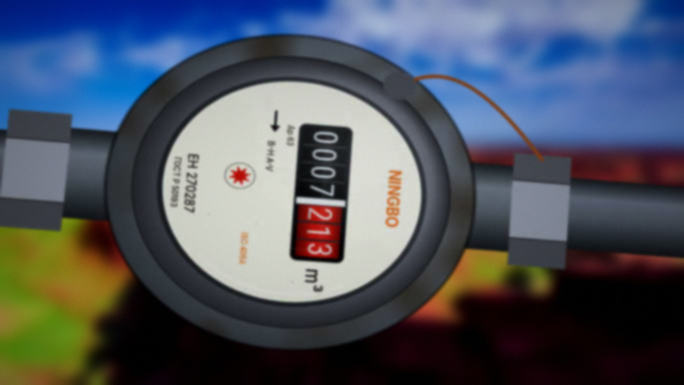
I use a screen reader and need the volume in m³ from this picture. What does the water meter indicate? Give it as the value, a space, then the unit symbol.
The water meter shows 7.213 m³
